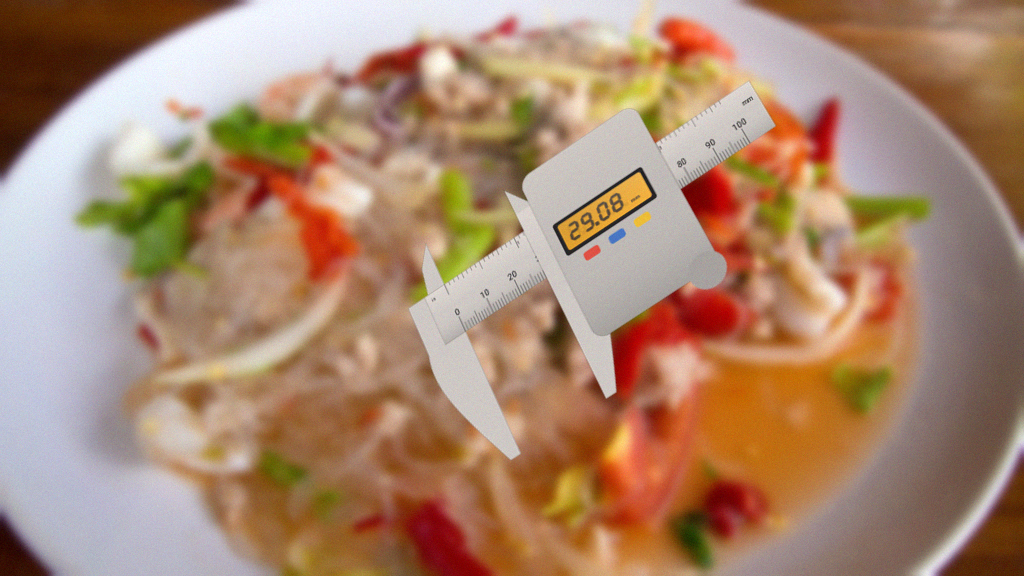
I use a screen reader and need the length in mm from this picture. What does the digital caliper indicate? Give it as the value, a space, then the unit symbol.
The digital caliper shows 29.08 mm
